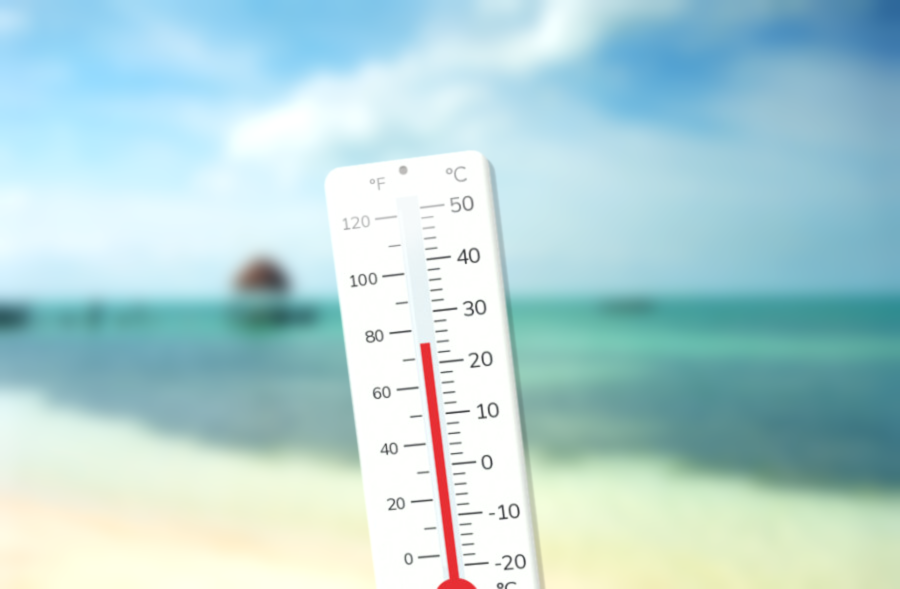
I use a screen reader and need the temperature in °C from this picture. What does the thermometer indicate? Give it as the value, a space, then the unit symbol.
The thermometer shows 24 °C
